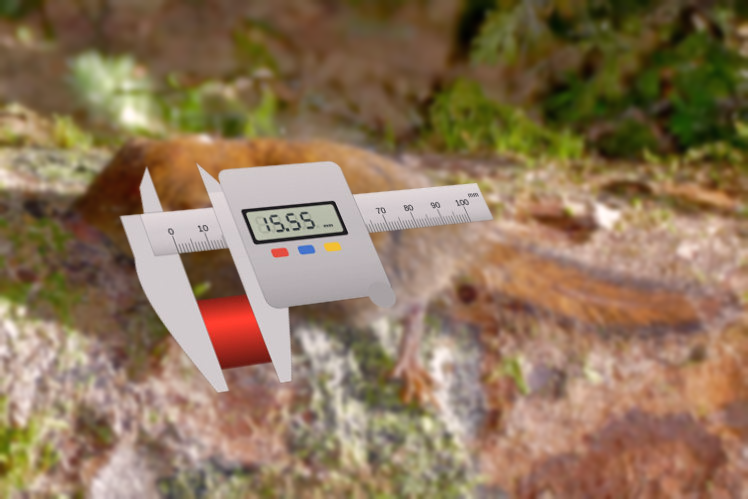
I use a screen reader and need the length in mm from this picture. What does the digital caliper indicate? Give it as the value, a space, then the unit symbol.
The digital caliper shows 15.55 mm
